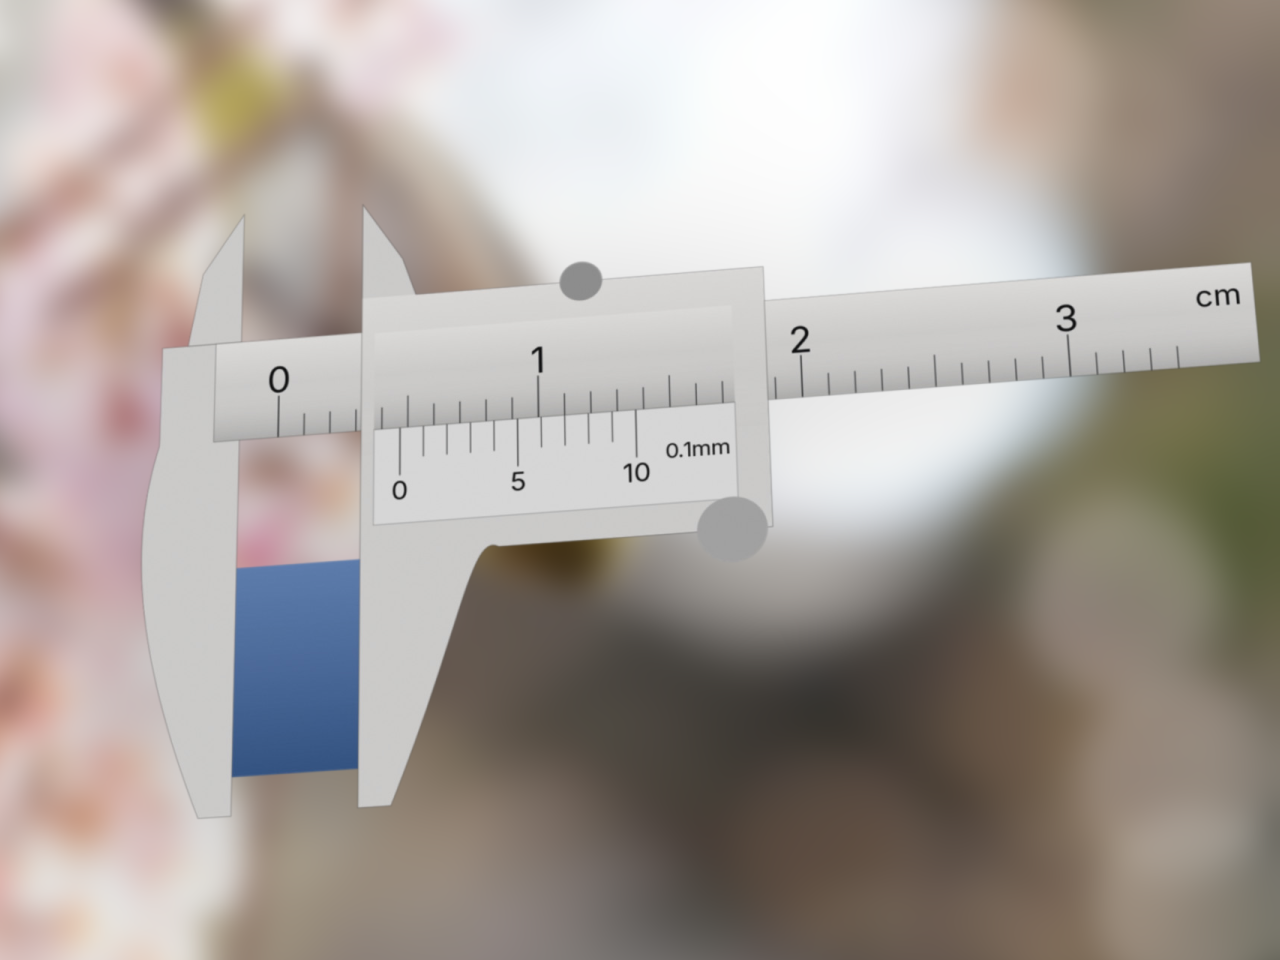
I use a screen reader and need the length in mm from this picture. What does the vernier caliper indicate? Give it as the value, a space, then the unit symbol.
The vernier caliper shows 4.7 mm
